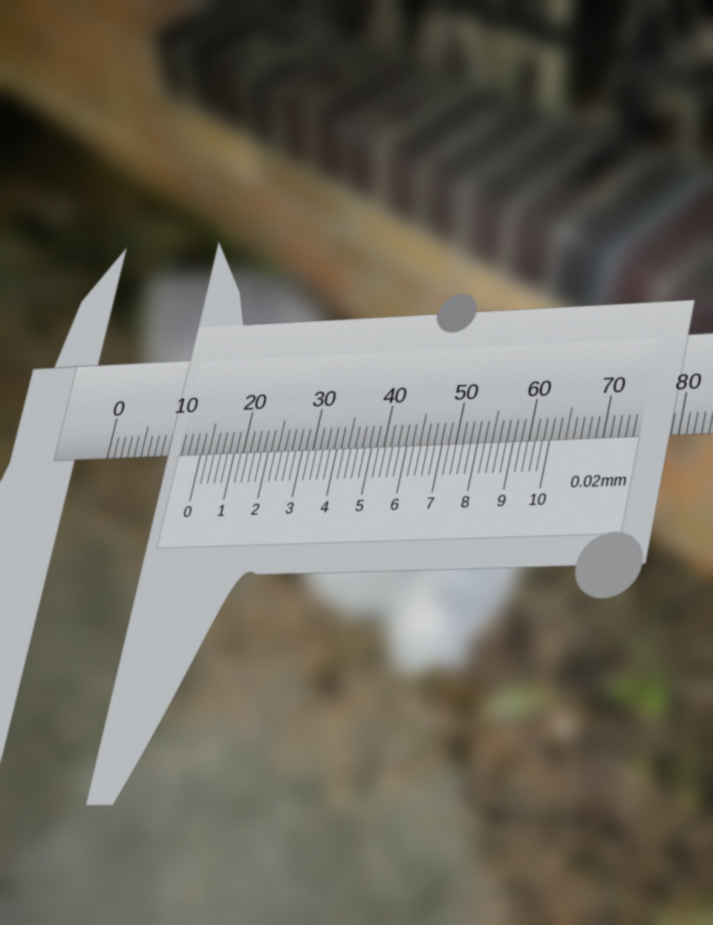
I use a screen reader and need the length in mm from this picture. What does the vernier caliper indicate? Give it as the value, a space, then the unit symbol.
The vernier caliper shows 13.8 mm
